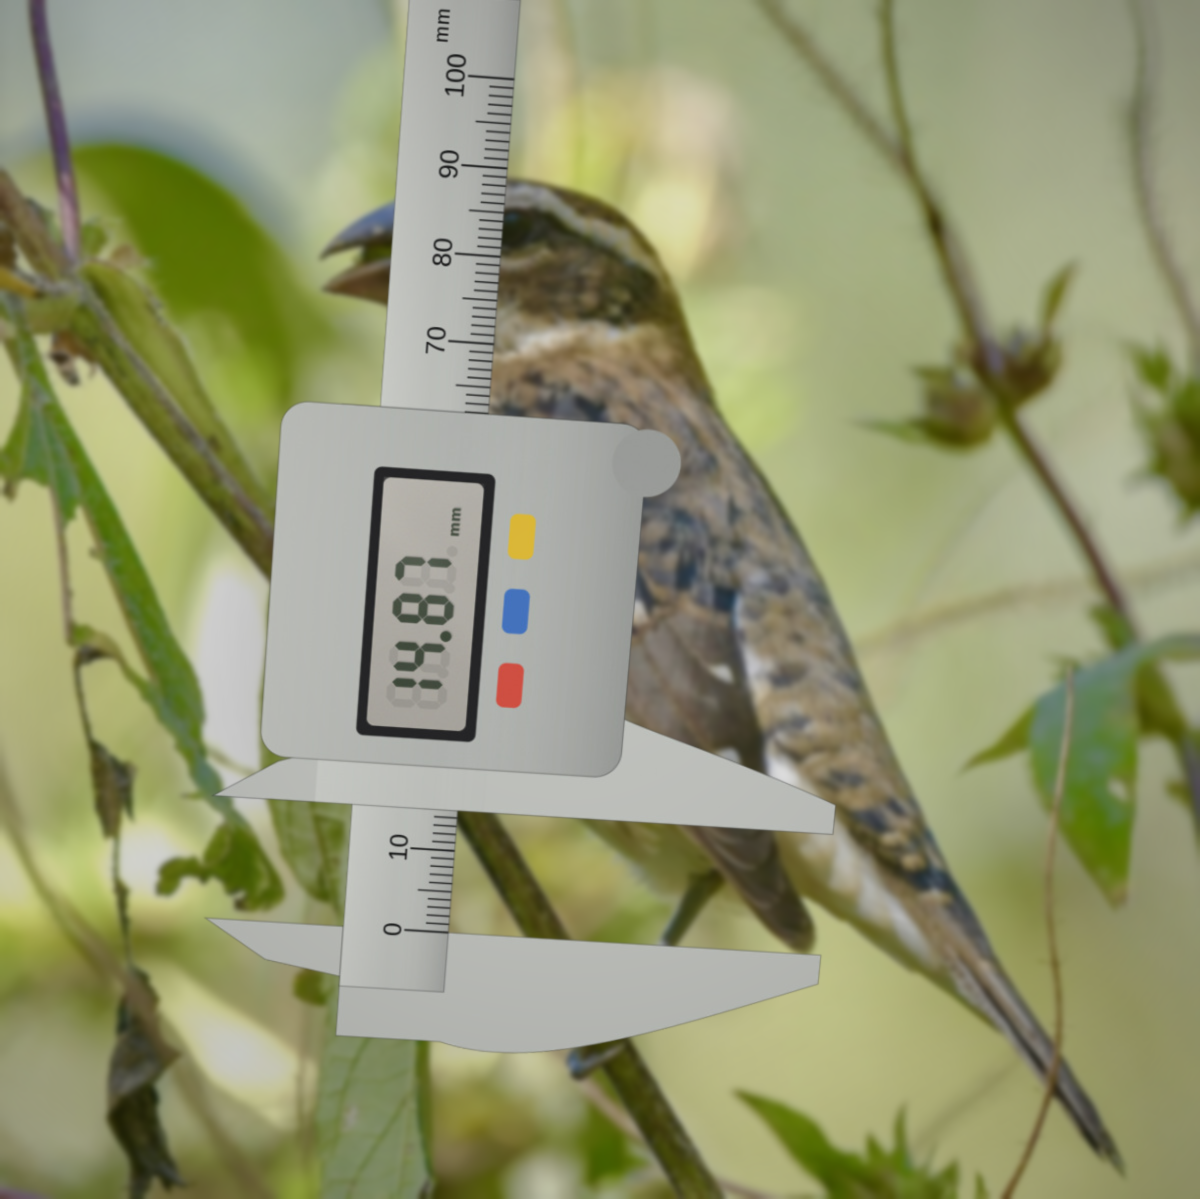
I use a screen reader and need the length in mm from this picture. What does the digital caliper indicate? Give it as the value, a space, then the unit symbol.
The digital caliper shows 14.87 mm
